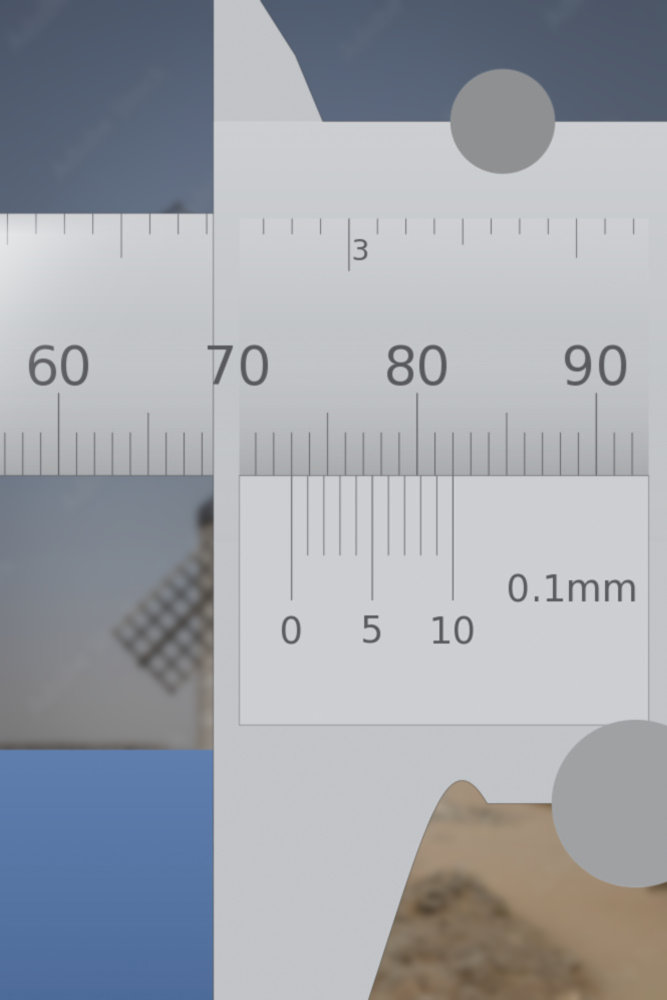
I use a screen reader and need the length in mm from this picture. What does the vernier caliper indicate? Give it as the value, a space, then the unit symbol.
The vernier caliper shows 73.0 mm
